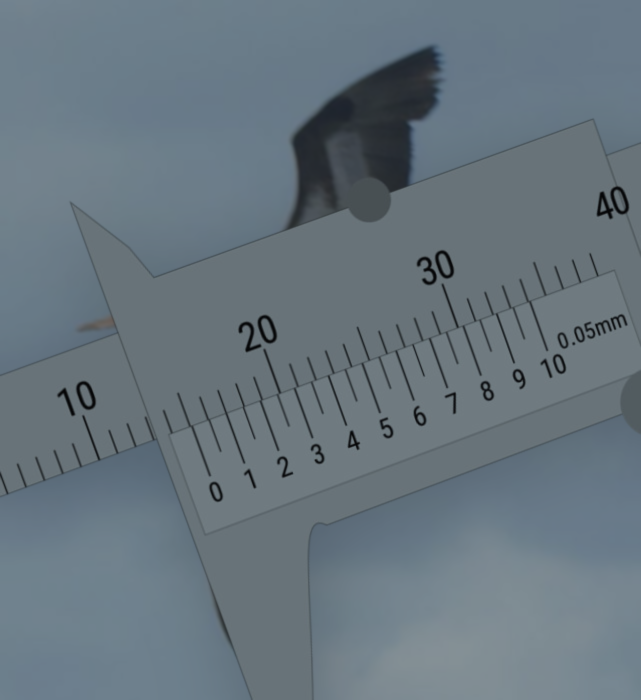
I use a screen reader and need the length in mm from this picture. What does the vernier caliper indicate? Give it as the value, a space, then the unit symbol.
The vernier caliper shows 15.1 mm
